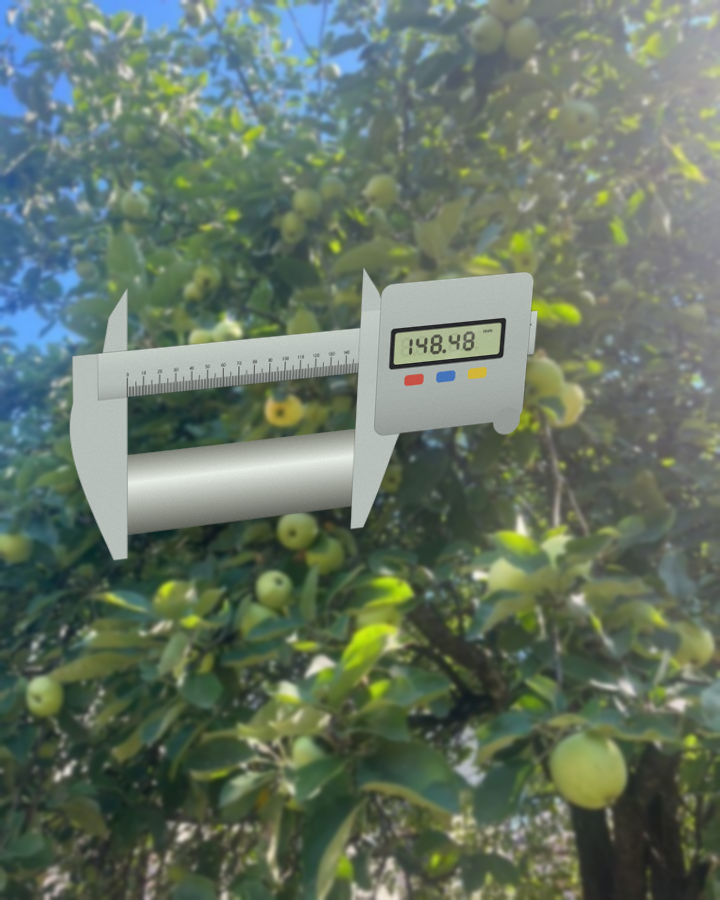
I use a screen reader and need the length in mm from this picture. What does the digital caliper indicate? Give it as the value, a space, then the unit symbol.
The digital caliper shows 148.48 mm
